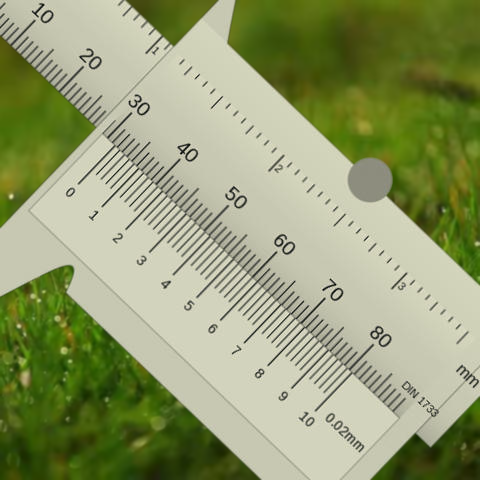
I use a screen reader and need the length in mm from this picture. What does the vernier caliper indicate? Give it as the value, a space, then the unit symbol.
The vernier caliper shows 31.6 mm
